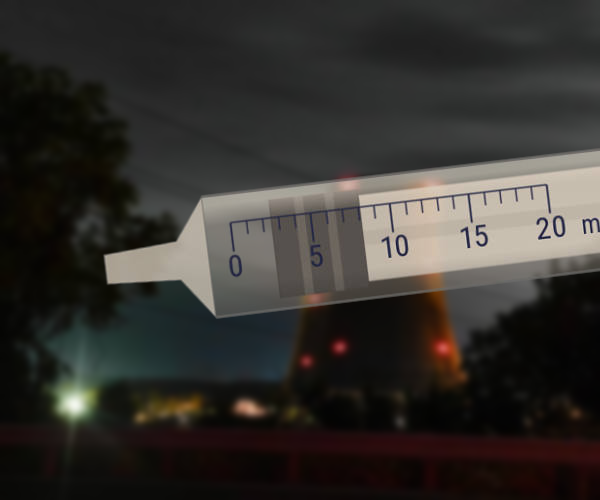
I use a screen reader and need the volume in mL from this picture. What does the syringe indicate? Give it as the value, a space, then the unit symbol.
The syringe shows 2.5 mL
